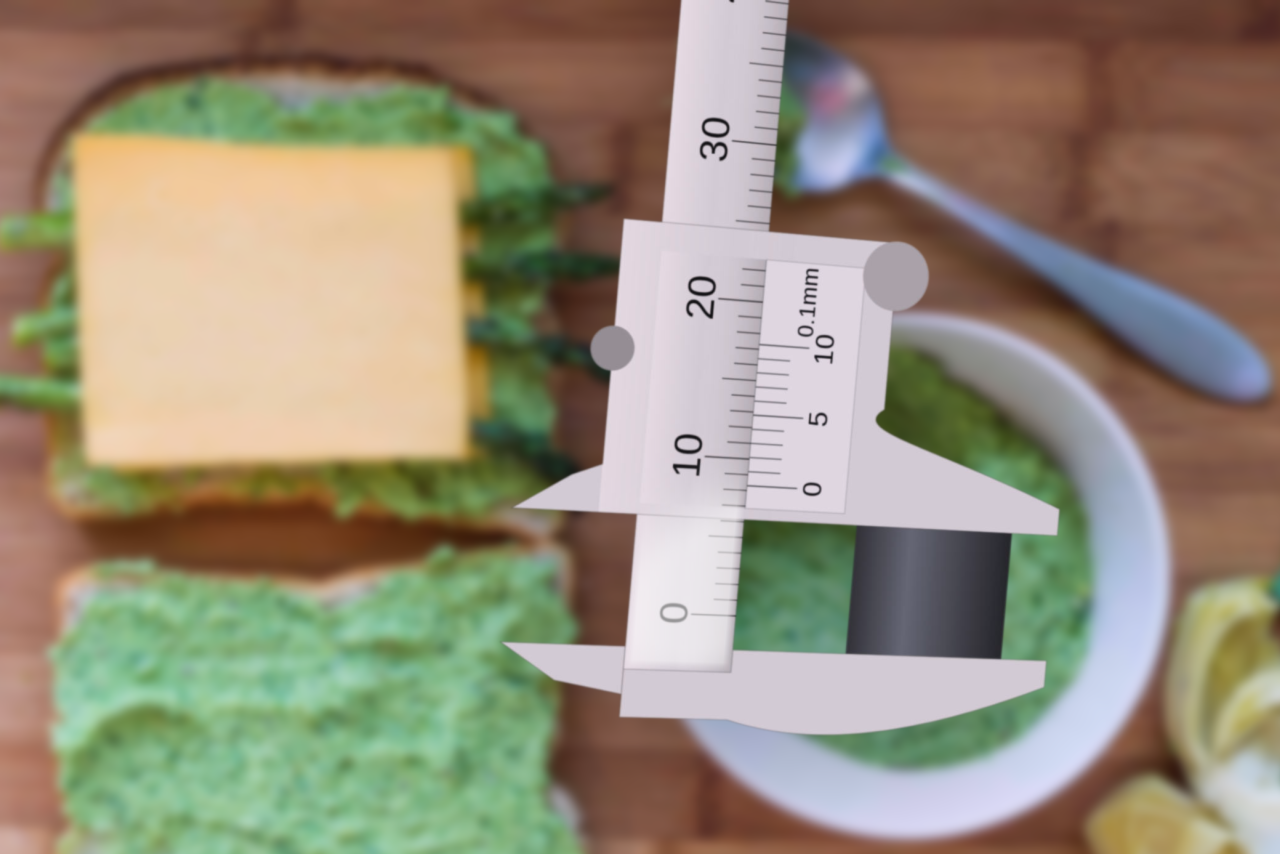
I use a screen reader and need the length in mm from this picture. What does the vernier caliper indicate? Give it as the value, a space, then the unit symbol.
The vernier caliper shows 8.3 mm
